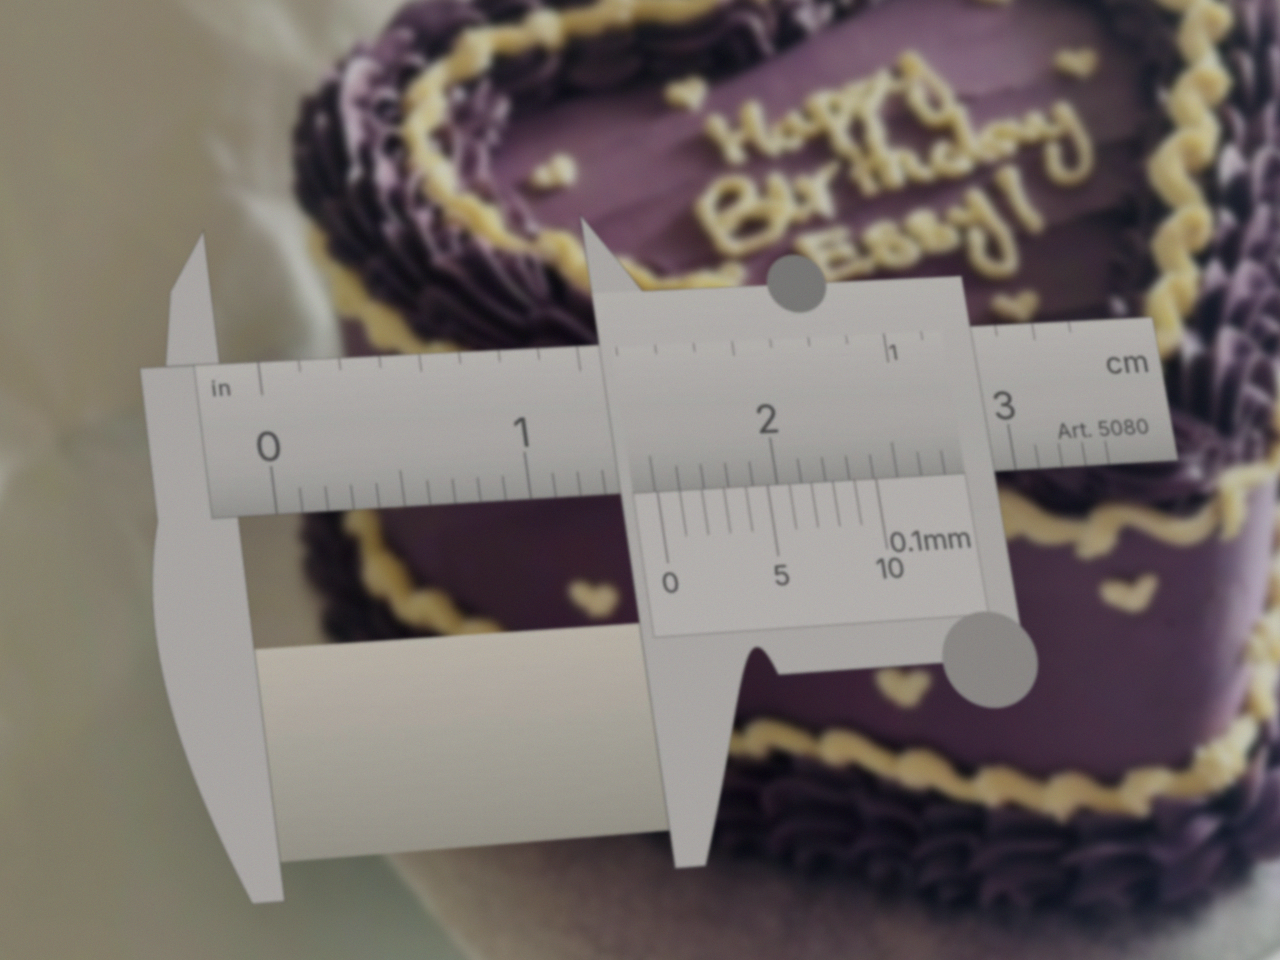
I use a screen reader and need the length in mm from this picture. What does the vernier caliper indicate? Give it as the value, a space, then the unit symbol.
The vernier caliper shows 15.1 mm
